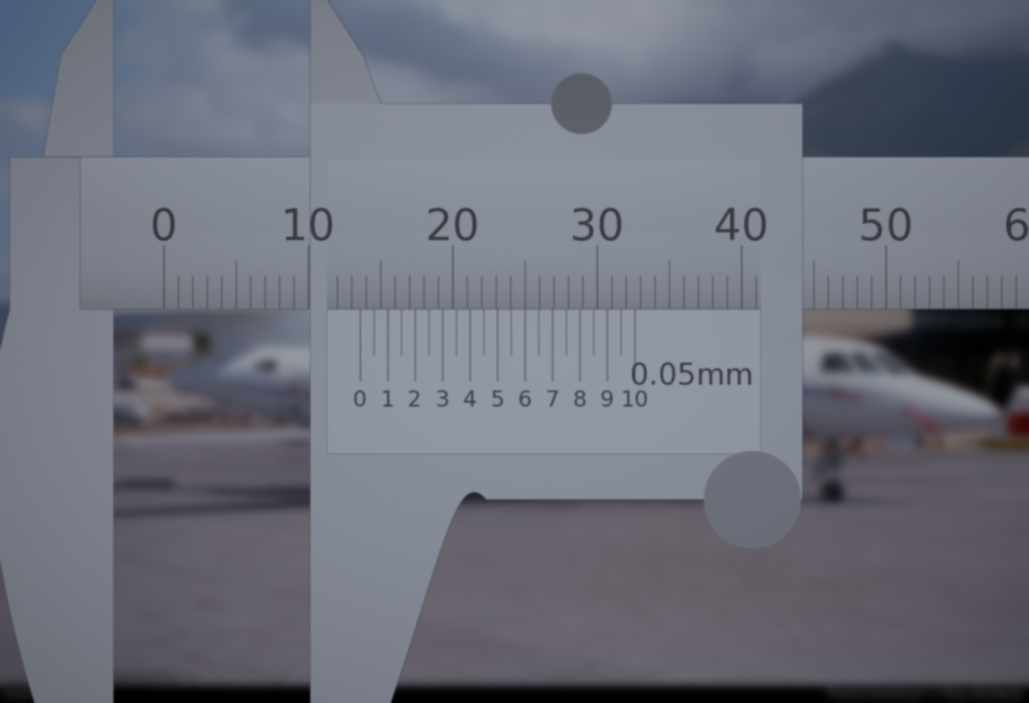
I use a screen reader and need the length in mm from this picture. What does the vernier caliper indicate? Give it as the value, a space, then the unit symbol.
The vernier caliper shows 13.6 mm
